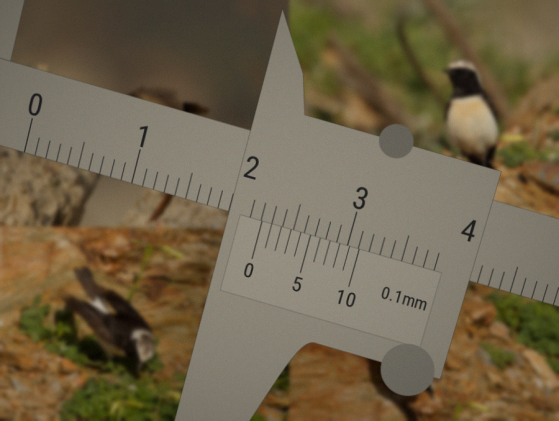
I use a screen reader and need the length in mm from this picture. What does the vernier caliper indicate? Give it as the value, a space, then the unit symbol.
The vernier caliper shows 22.1 mm
